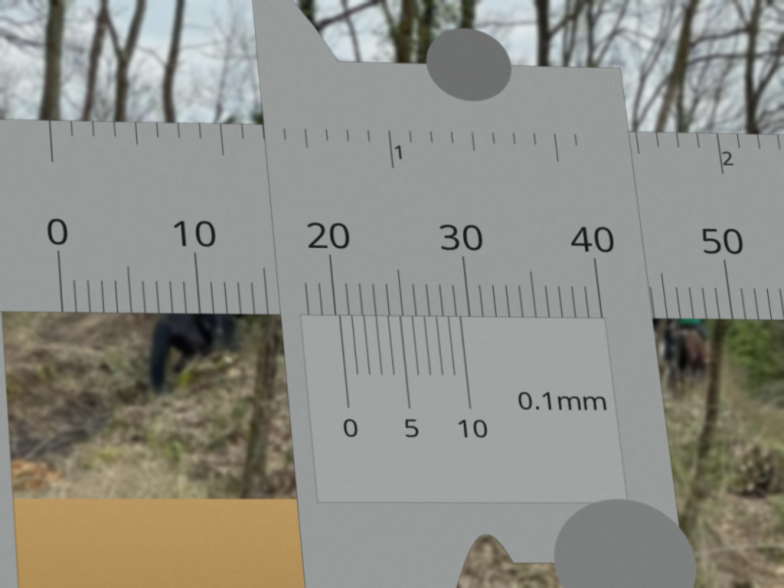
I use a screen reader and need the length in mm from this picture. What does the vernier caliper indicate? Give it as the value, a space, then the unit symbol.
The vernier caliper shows 20.3 mm
